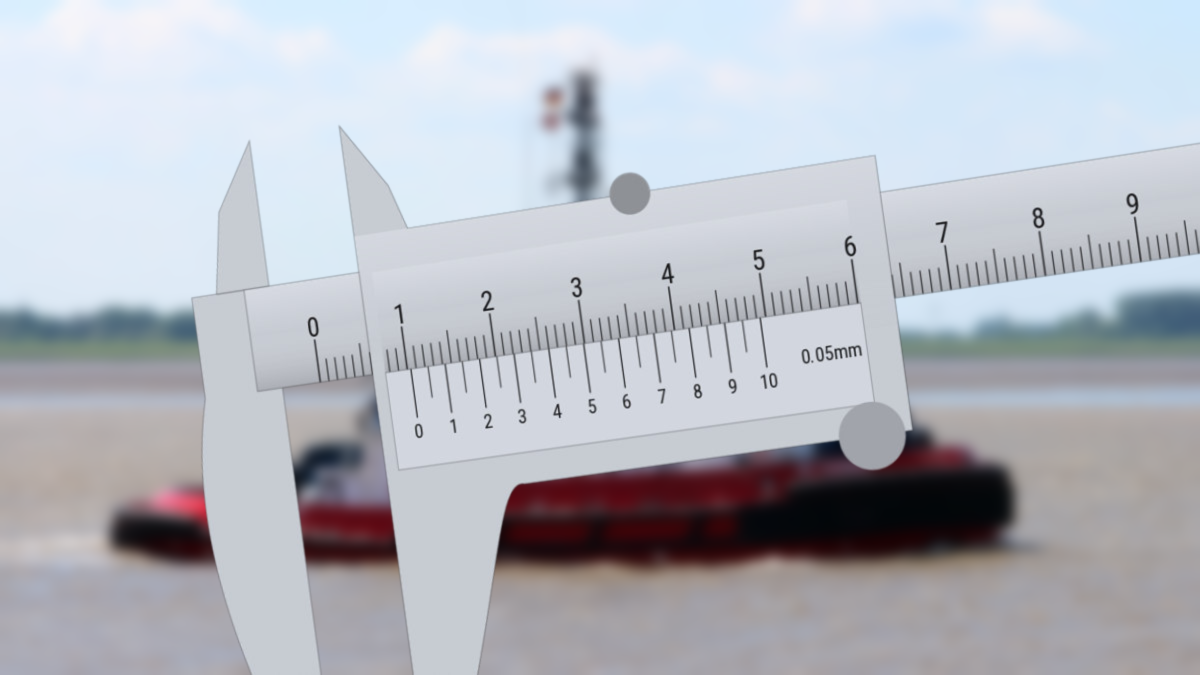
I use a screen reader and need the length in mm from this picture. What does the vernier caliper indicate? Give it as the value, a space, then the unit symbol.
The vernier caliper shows 10.4 mm
